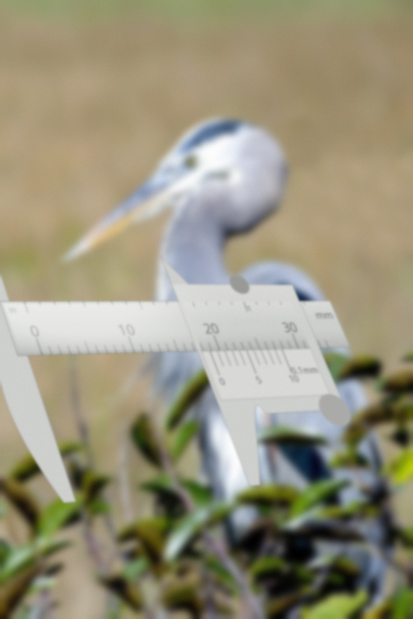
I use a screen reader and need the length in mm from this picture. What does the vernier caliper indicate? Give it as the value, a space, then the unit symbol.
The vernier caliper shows 18.8 mm
